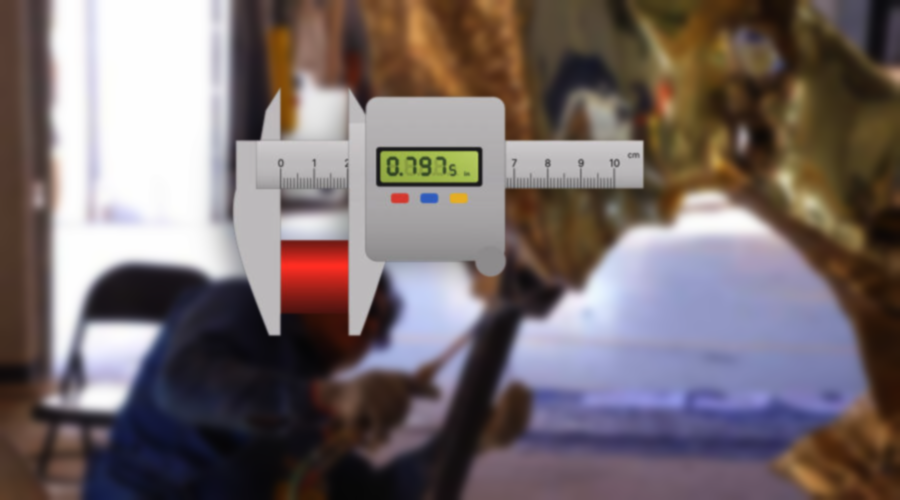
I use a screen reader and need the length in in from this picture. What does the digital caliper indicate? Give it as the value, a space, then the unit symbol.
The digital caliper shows 0.7975 in
